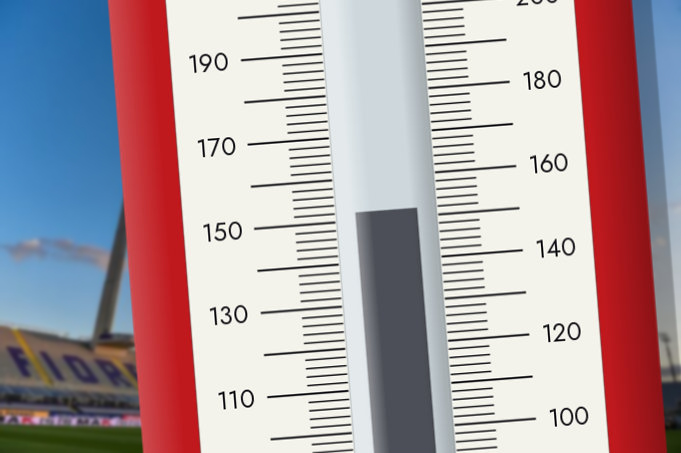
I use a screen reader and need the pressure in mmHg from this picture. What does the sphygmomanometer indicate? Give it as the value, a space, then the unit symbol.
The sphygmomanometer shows 152 mmHg
